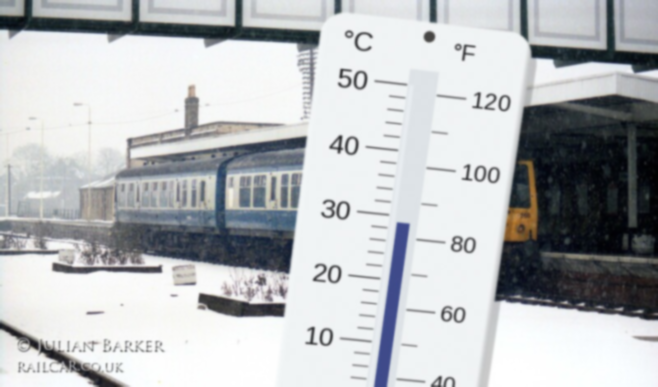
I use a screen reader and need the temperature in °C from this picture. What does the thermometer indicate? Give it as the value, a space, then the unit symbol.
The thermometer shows 29 °C
